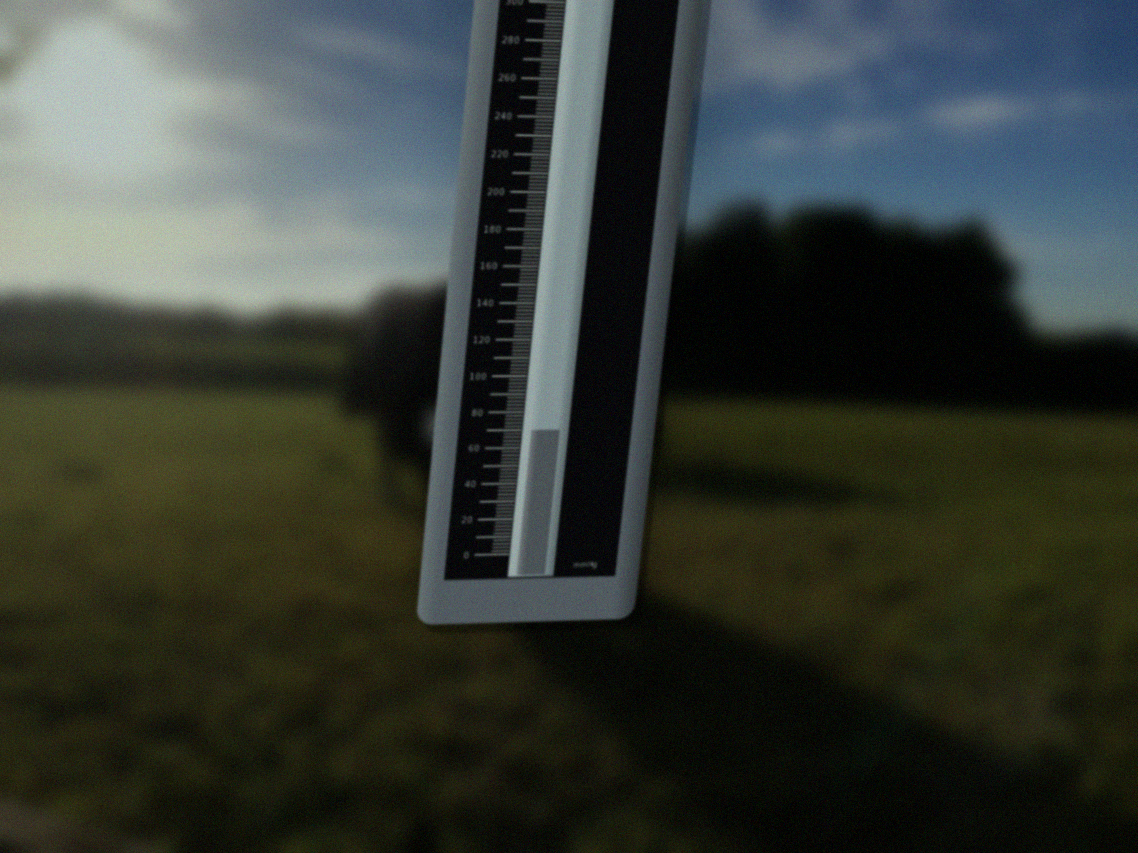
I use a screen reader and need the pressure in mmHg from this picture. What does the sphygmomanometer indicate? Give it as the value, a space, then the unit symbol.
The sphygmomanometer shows 70 mmHg
